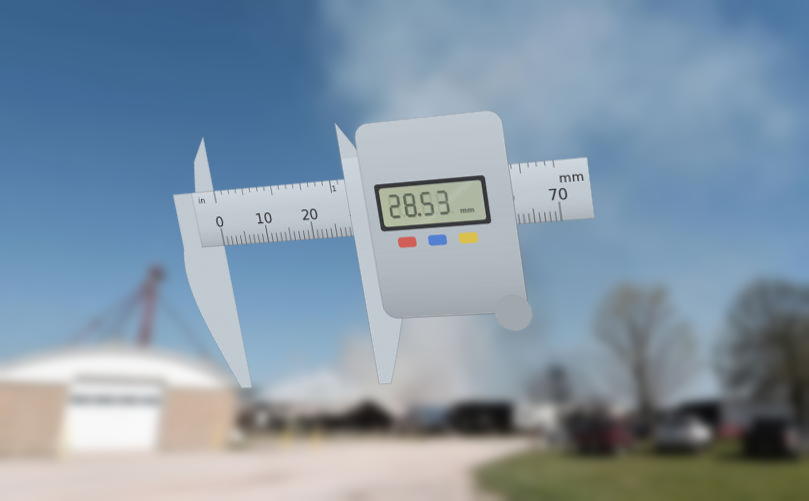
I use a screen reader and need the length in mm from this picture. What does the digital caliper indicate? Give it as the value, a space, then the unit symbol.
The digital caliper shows 28.53 mm
